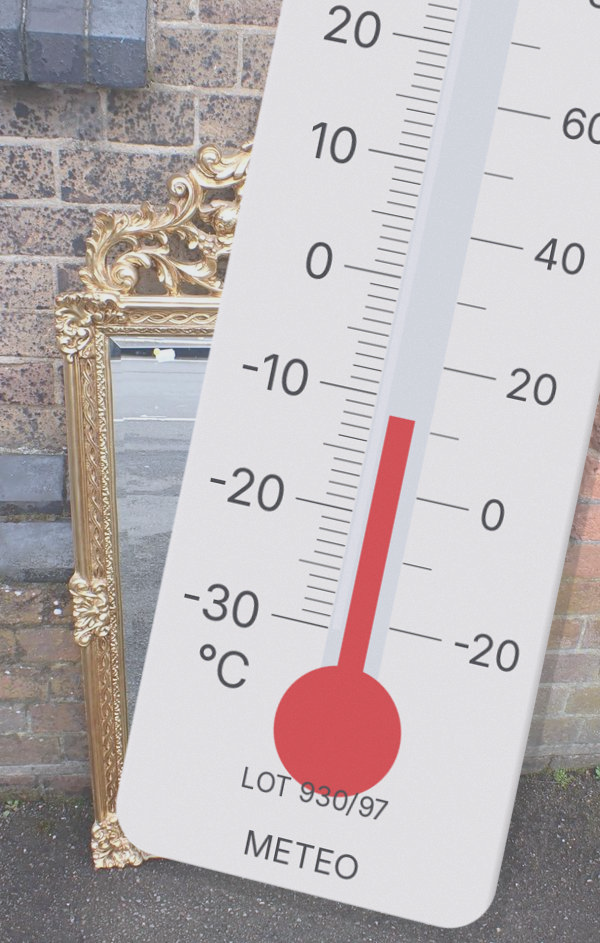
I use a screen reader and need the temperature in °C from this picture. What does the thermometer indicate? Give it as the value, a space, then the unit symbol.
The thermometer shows -11.5 °C
